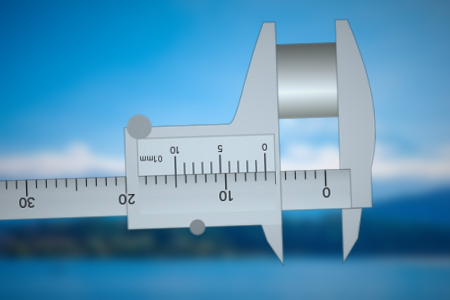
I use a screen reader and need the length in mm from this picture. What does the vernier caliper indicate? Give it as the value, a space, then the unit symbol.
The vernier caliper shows 6.0 mm
